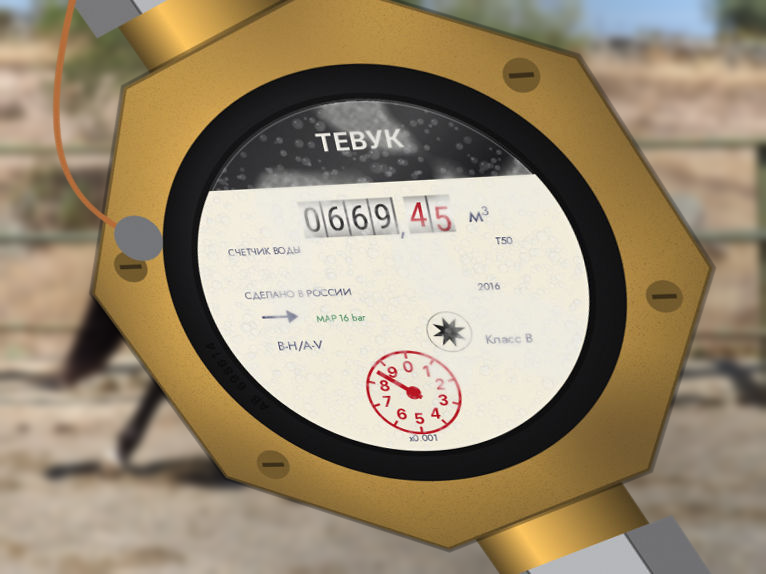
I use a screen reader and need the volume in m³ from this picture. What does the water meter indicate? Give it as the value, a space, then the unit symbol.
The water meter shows 669.448 m³
